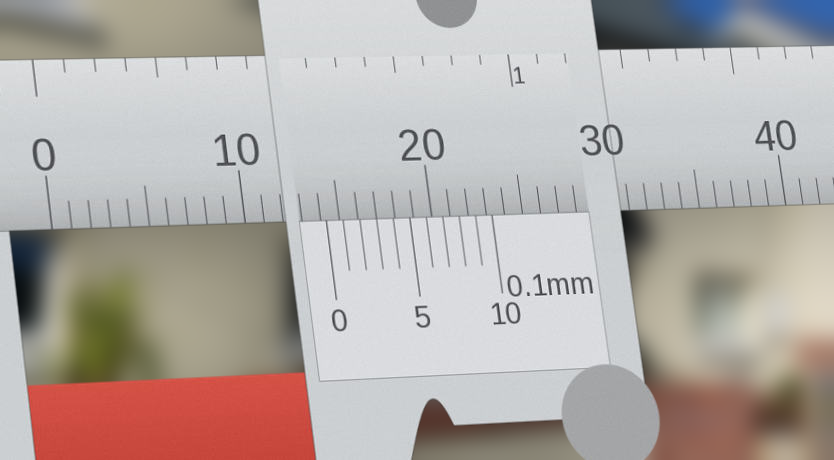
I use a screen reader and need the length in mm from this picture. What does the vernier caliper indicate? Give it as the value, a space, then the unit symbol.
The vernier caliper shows 14.3 mm
